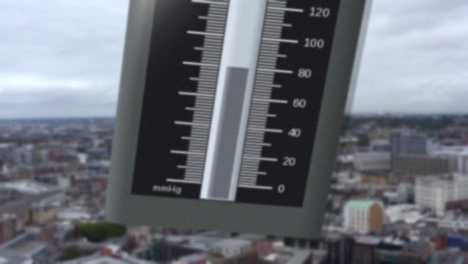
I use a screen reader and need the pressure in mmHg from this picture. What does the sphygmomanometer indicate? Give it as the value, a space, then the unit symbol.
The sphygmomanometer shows 80 mmHg
